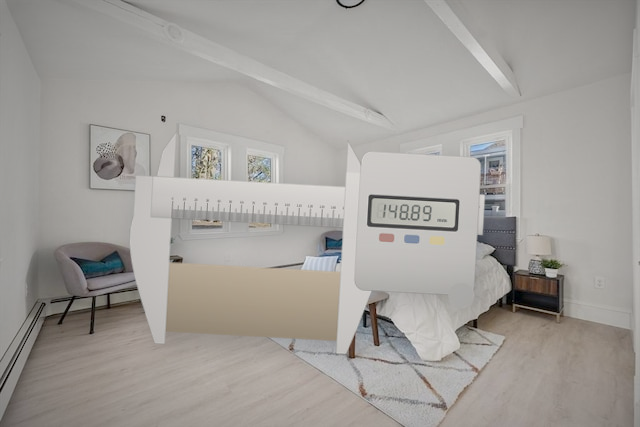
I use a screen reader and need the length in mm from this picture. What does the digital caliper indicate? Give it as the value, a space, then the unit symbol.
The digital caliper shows 148.89 mm
